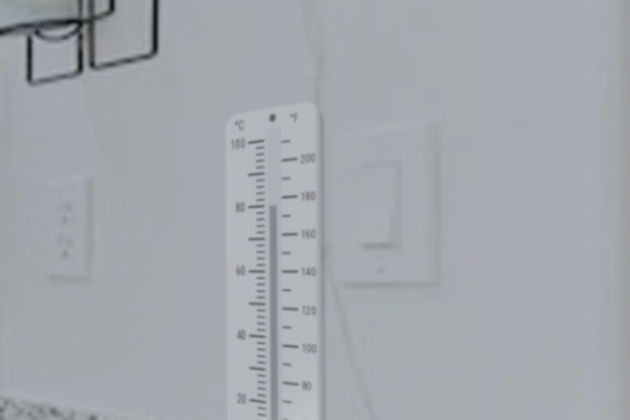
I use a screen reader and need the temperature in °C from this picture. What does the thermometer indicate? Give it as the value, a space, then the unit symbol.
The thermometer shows 80 °C
